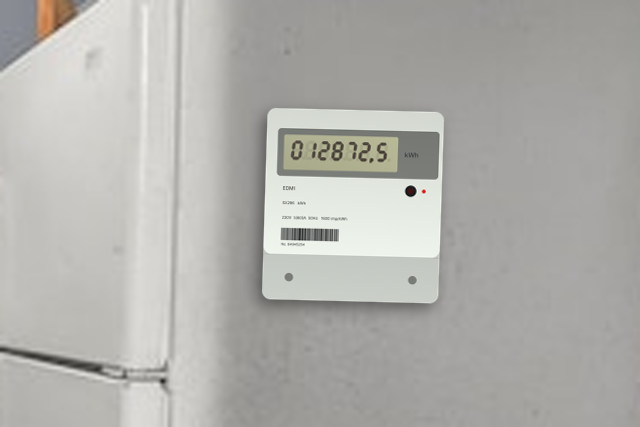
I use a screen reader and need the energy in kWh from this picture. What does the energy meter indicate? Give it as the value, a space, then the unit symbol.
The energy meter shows 12872.5 kWh
